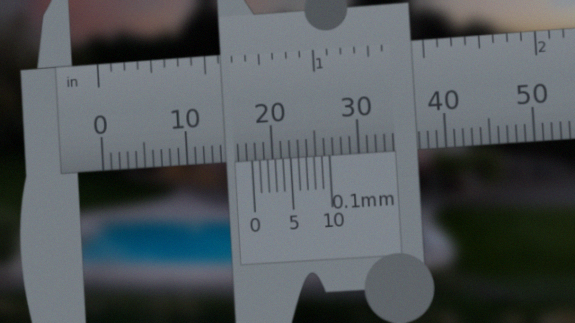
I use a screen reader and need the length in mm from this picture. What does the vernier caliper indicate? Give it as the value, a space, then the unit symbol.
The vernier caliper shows 17.6 mm
